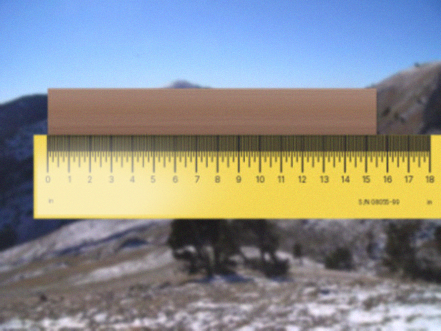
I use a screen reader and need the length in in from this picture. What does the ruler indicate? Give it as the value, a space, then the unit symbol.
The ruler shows 15.5 in
